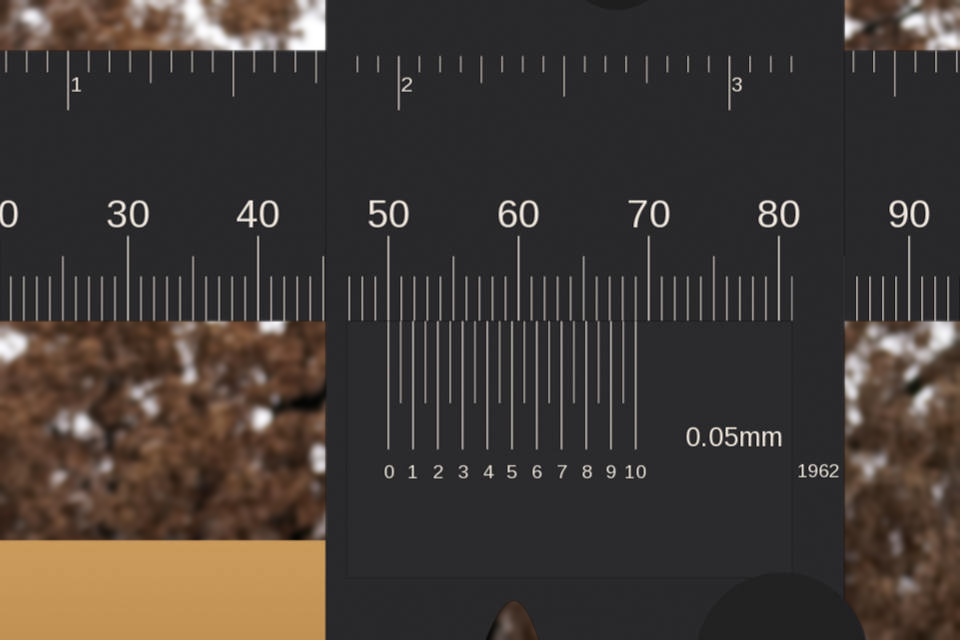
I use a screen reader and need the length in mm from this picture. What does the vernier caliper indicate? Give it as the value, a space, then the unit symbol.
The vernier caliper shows 50.0 mm
